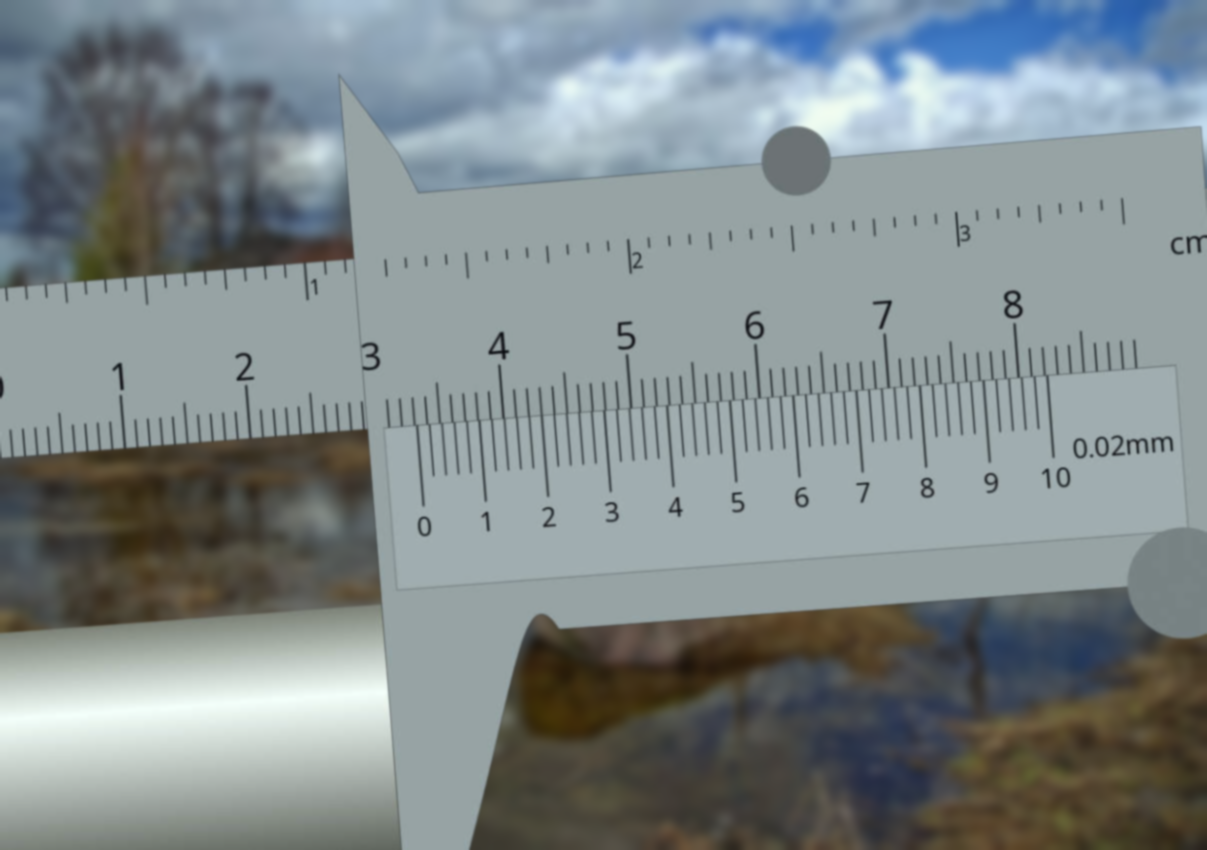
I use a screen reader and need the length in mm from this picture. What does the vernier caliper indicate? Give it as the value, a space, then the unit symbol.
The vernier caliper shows 33.2 mm
